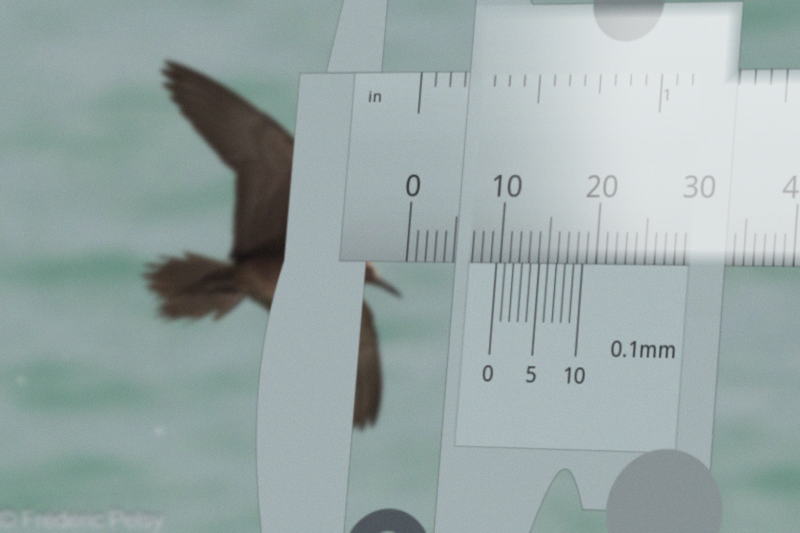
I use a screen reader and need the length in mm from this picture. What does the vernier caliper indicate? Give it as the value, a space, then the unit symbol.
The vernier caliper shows 9.6 mm
